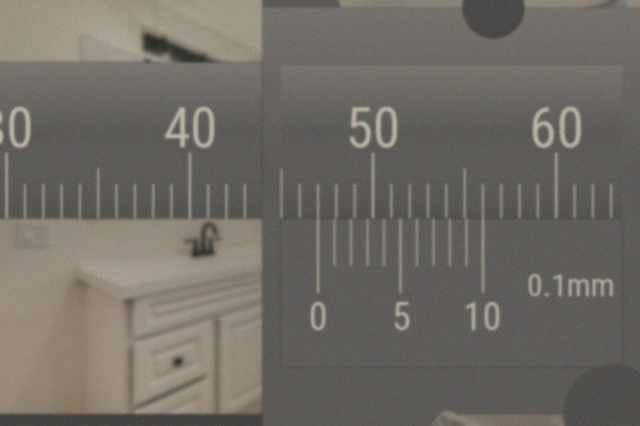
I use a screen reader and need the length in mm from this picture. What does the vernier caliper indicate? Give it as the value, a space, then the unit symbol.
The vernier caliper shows 47.0 mm
